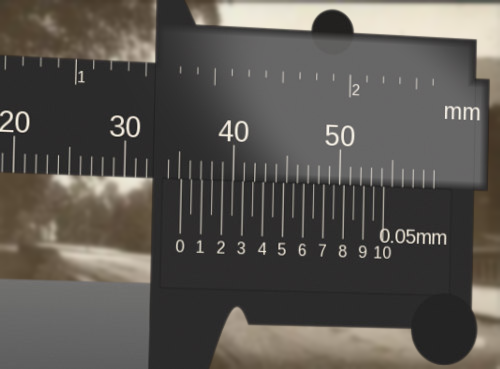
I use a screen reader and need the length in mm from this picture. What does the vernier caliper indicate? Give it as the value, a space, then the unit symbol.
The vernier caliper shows 35.2 mm
